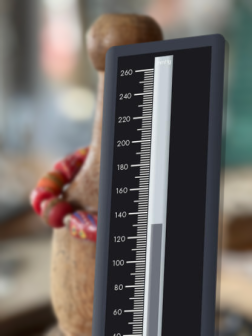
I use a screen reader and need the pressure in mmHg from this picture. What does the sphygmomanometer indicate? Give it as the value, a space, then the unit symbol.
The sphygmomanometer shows 130 mmHg
